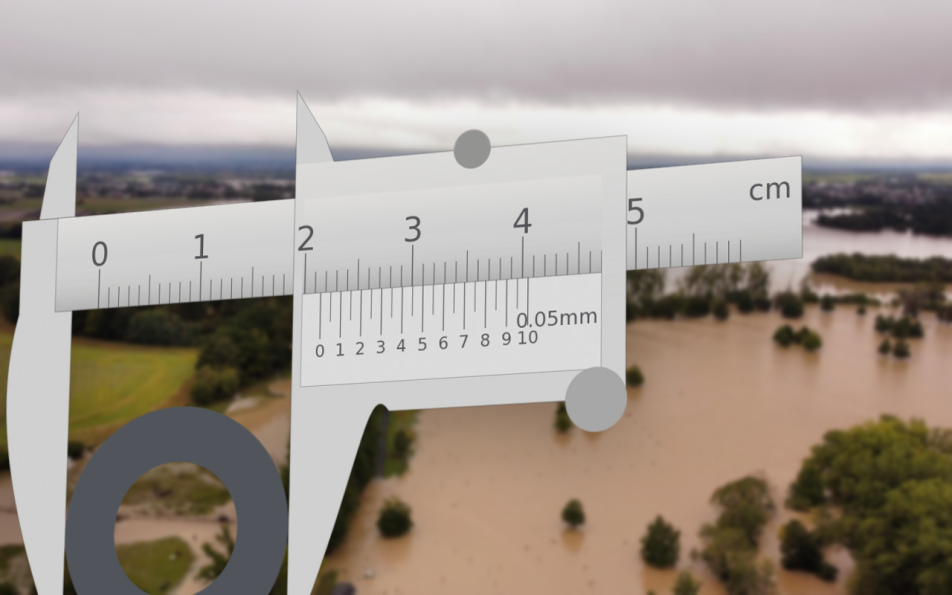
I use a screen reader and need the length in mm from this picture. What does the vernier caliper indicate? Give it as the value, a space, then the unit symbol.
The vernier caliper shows 21.5 mm
